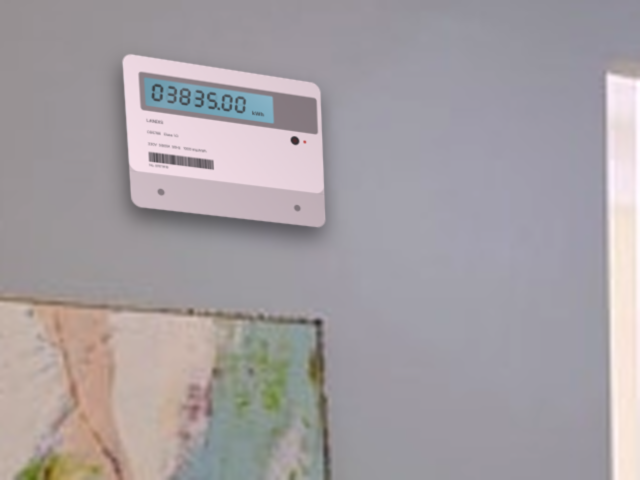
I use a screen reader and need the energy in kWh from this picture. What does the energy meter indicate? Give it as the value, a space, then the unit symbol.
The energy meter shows 3835.00 kWh
